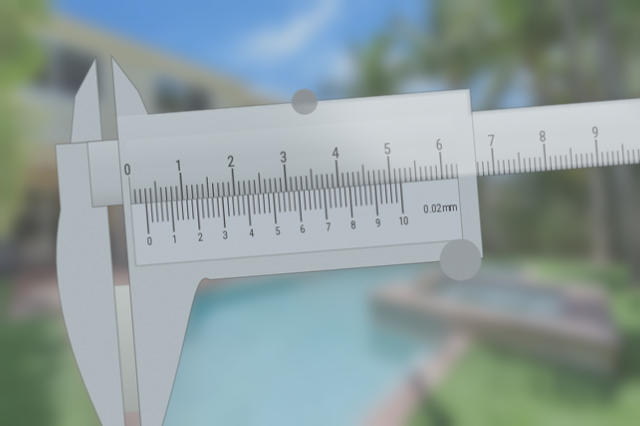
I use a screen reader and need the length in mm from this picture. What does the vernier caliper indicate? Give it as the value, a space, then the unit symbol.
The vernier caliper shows 3.0 mm
